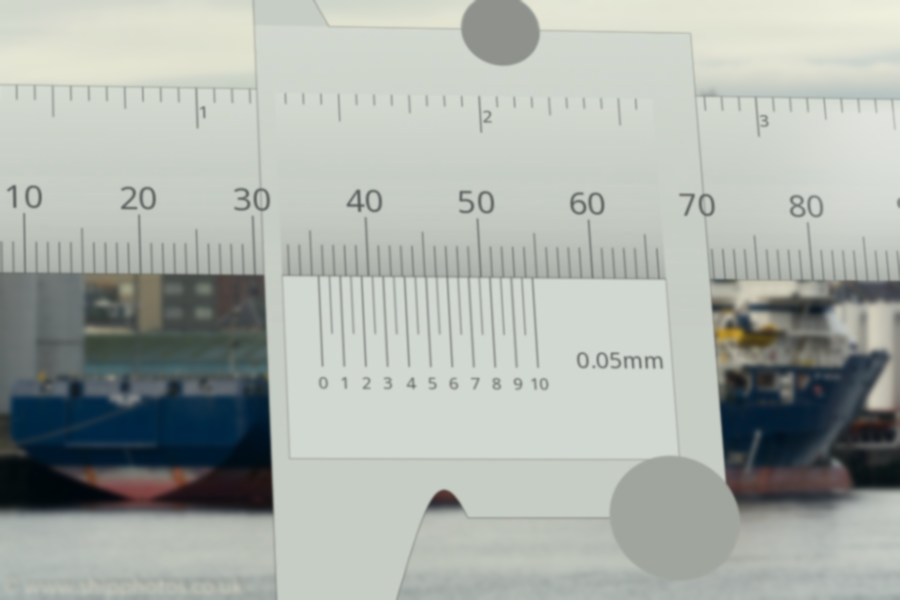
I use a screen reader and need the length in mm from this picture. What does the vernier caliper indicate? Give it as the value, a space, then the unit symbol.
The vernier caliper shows 35.6 mm
